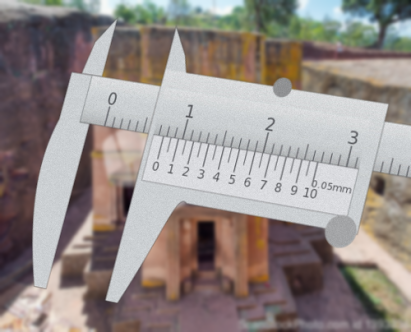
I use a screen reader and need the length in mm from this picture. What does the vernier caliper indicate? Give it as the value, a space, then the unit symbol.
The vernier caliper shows 7.6 mm
